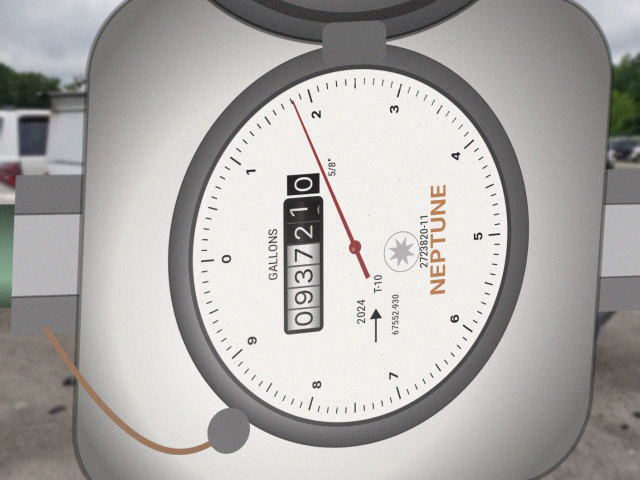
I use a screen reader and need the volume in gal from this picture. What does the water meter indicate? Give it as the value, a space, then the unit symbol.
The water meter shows 937211.8 gal
